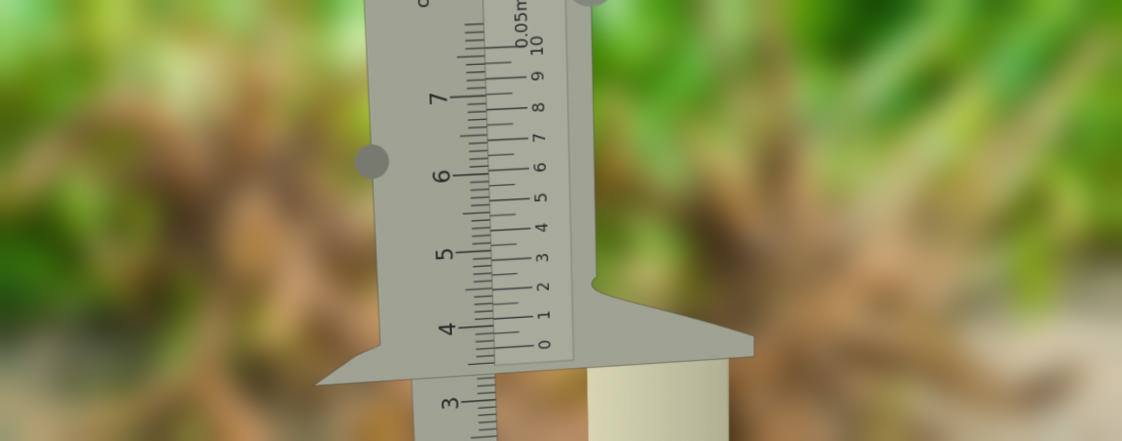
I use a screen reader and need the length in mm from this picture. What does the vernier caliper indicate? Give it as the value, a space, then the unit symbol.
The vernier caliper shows 37.0 mm
